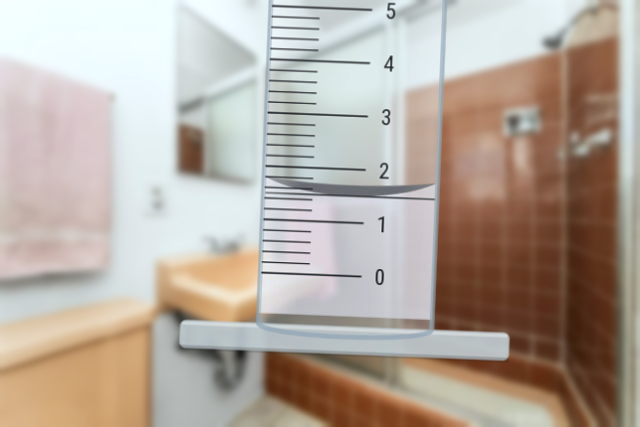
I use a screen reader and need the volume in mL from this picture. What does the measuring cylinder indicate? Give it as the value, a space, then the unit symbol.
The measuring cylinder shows 1.5 mL
